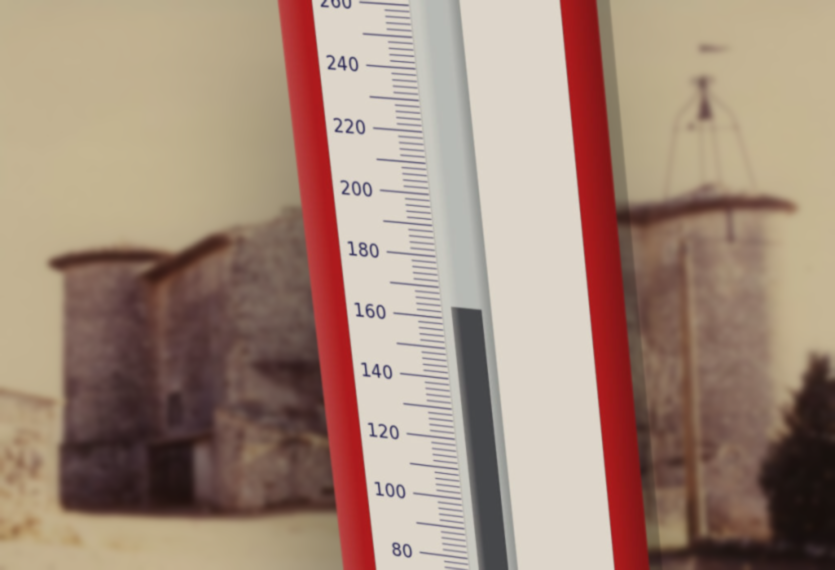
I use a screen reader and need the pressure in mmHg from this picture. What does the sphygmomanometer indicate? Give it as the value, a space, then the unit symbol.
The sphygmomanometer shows 164 mmHg
